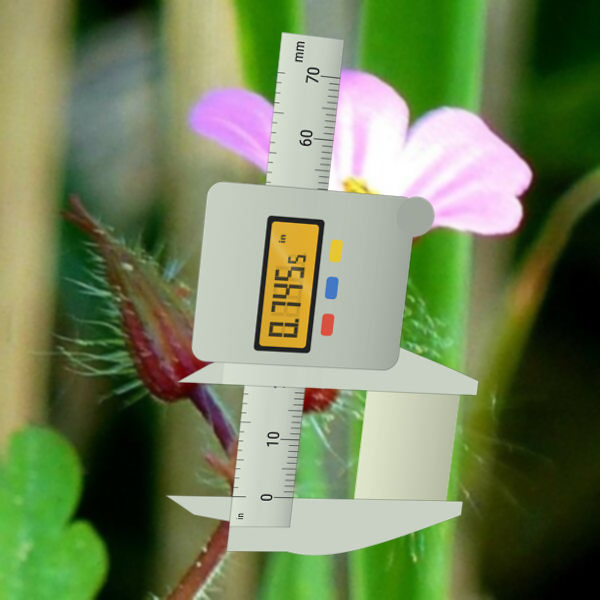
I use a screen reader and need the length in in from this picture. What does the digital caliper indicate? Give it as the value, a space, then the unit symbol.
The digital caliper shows 0.7455 in
